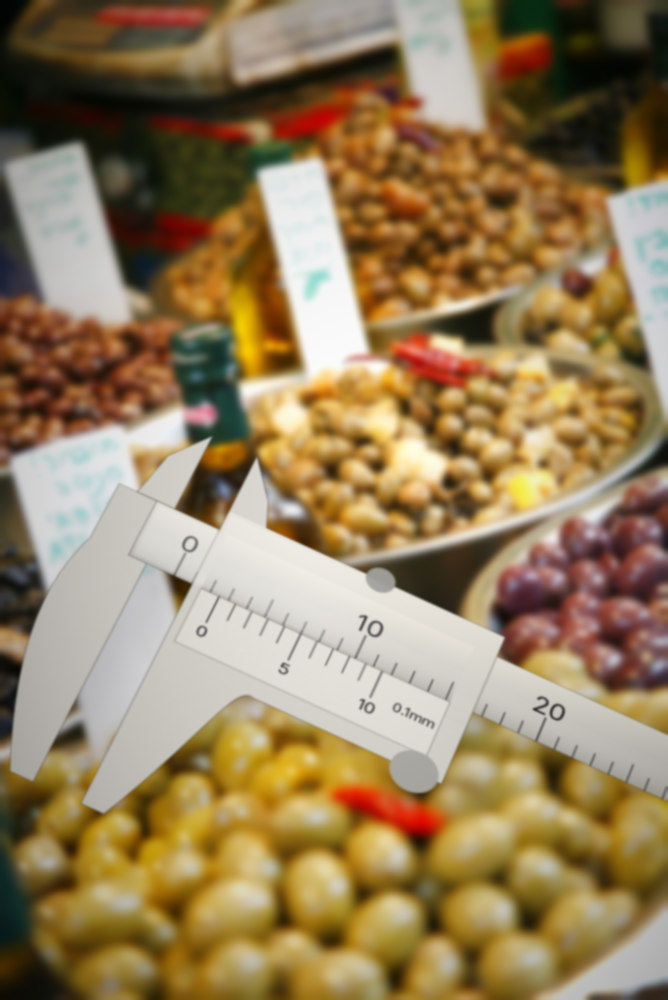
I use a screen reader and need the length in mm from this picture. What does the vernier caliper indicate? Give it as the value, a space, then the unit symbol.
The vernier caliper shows 2.5 mm
